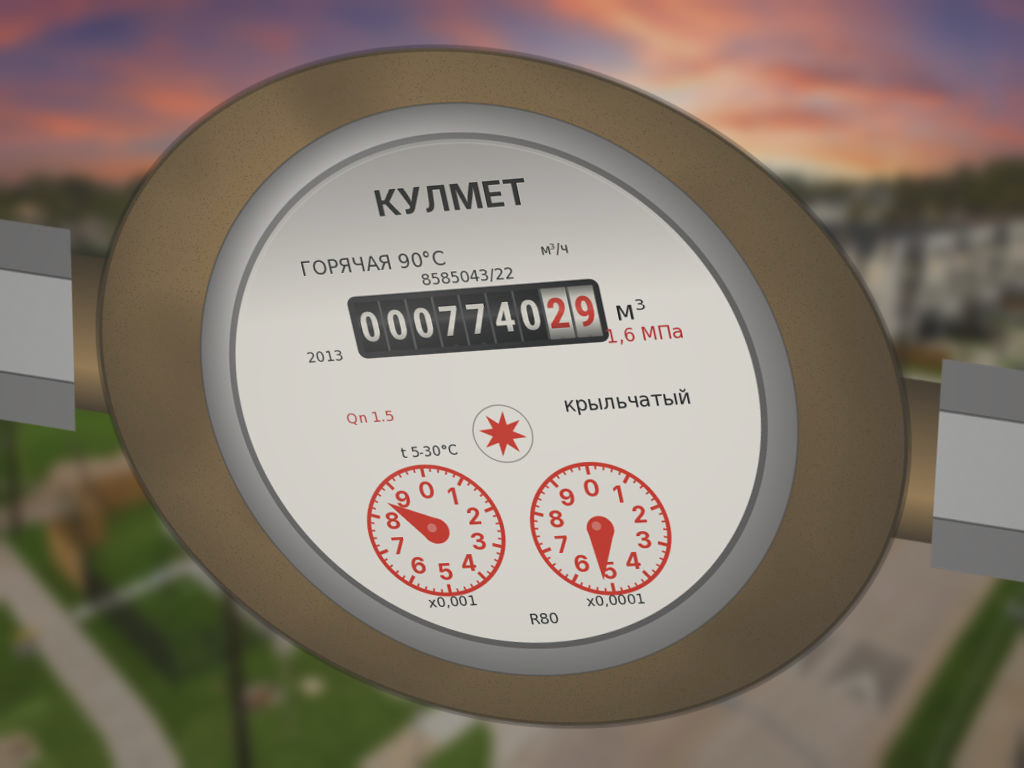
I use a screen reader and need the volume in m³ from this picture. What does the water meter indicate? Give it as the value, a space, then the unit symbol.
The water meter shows 7740.2985 m³
